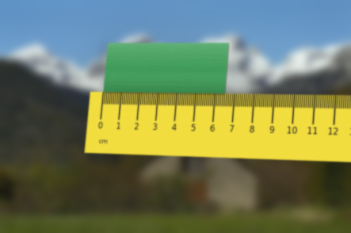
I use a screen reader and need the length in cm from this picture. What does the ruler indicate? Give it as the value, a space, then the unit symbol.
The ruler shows 6.5 cm
